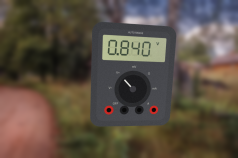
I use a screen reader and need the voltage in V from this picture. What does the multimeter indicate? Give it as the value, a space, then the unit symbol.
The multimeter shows 0.840 V
